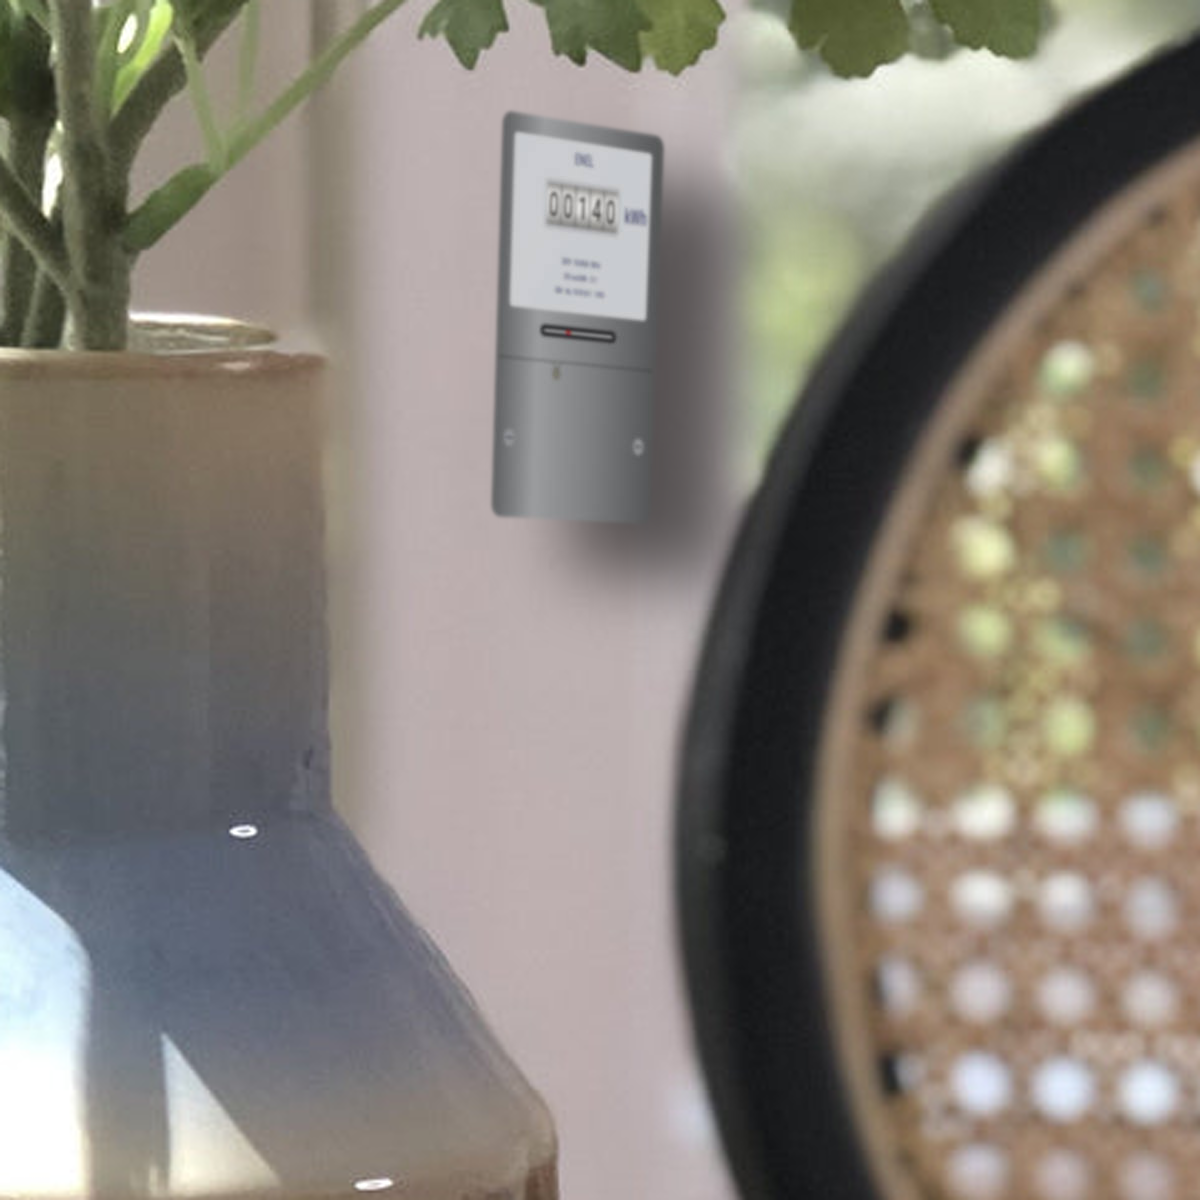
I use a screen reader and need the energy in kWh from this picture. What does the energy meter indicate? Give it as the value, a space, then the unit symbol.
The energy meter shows 140 kWh
